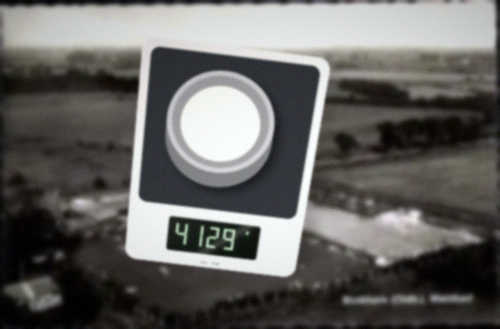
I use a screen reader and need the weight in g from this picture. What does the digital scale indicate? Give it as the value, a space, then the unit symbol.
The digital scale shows 4129 g
